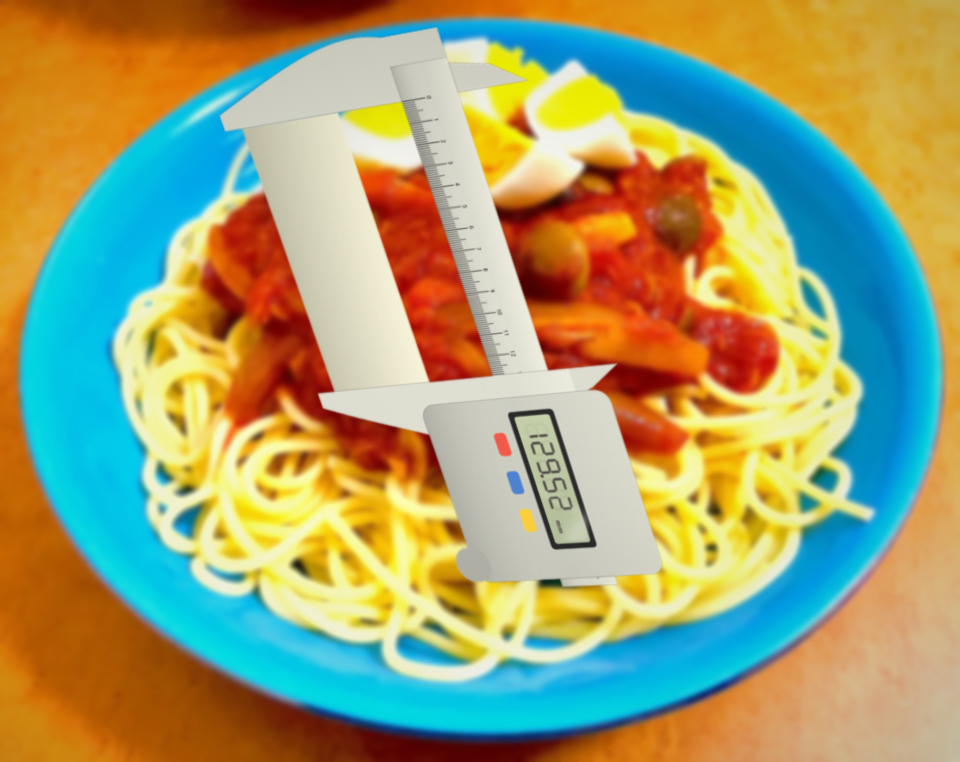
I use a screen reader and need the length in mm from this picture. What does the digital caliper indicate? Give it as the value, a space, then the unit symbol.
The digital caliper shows 129.52 mm
